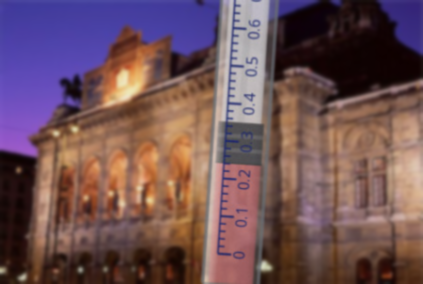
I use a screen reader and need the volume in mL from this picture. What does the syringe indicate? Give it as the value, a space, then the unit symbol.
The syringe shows 0.24 mL
